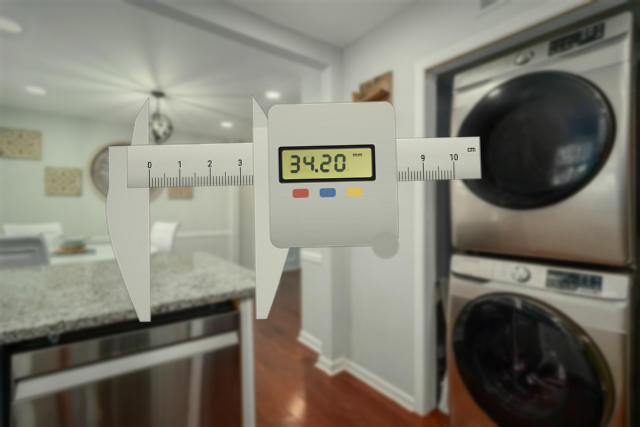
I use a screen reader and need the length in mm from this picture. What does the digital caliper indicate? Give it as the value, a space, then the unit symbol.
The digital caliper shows 34.20 mm
